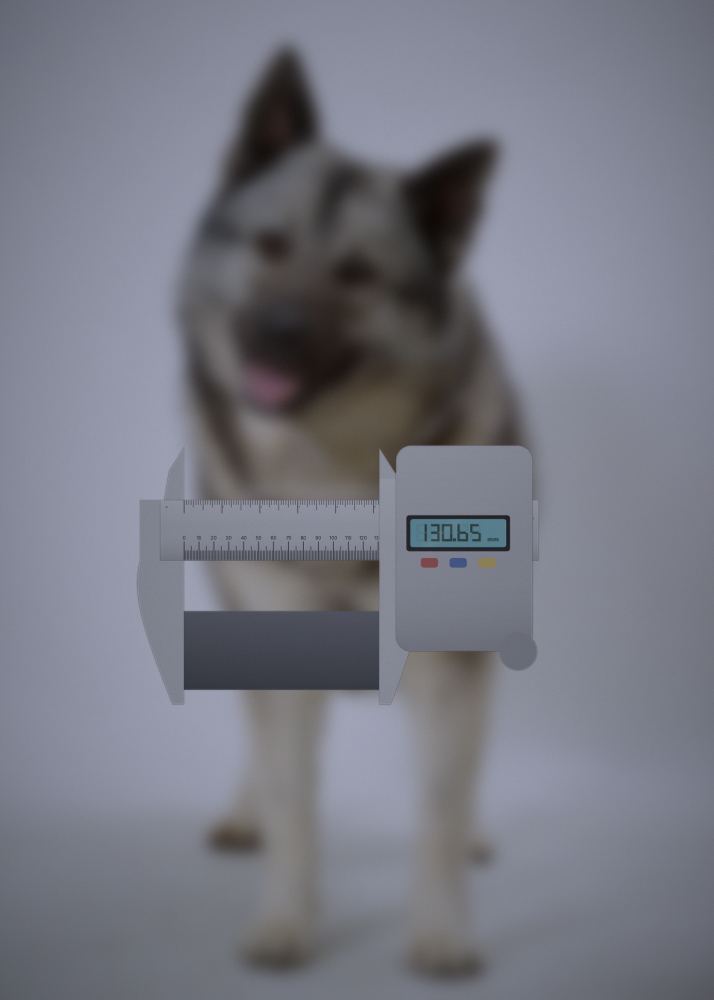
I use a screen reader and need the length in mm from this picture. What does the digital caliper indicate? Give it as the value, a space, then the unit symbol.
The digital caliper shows 130.65 mm
